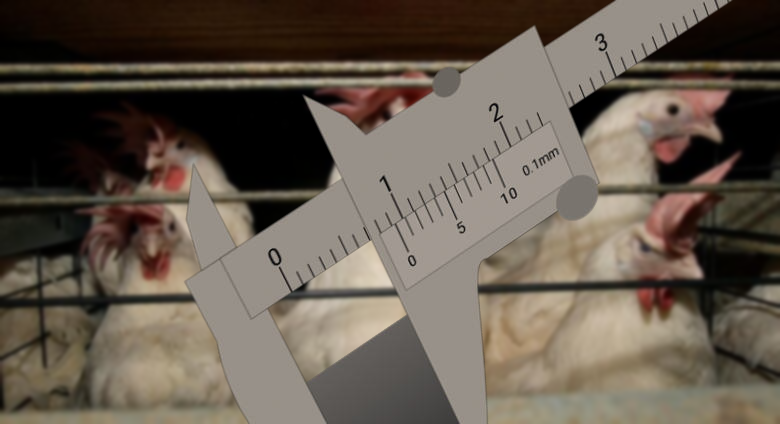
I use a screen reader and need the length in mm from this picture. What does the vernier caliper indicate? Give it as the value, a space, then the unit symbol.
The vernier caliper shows 9.3 mm
